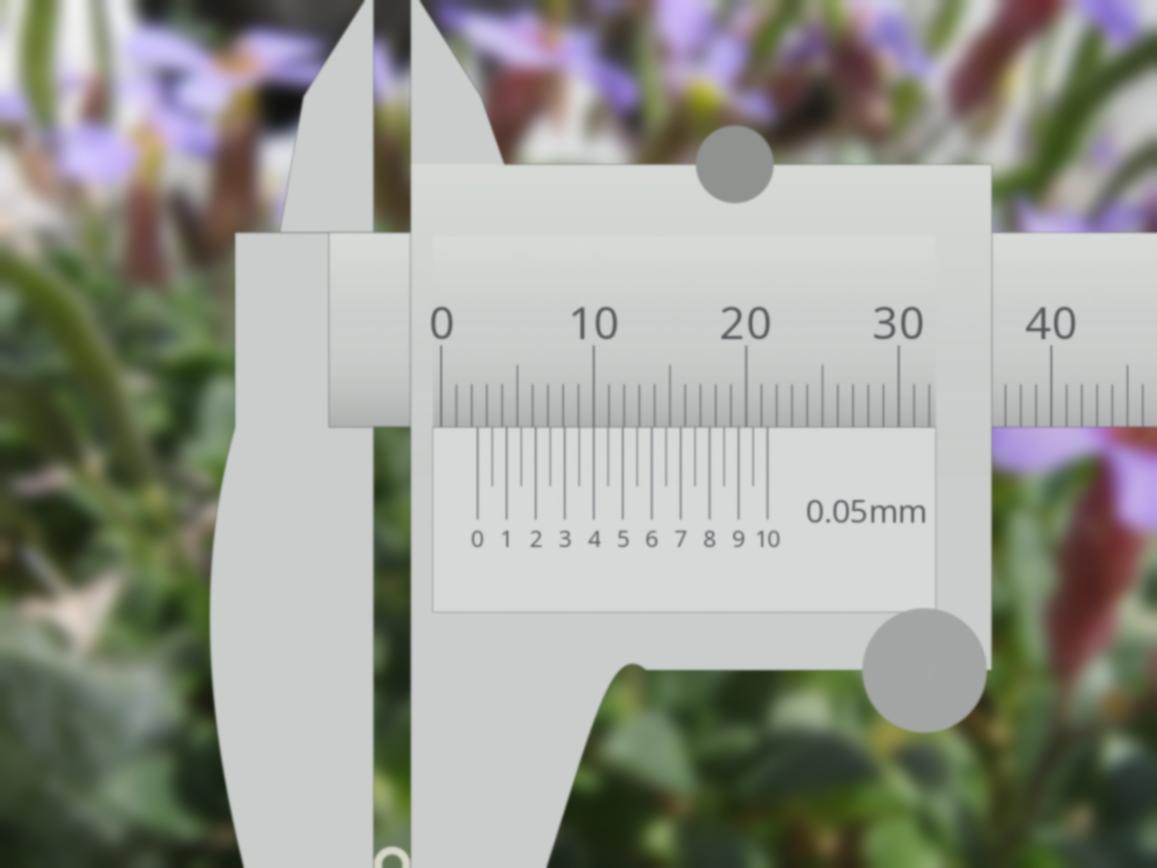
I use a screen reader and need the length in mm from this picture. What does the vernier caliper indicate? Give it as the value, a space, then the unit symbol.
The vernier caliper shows 2.4 mm
